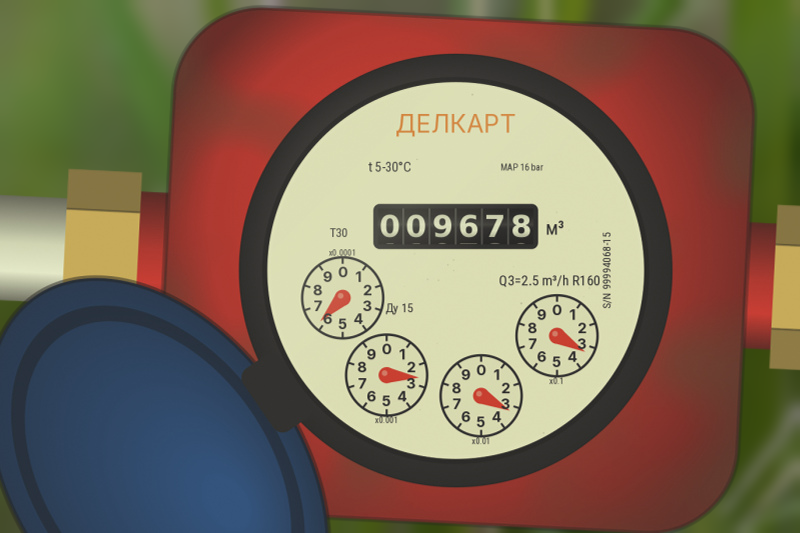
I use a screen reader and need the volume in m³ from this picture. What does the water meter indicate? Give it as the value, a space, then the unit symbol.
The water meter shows 9678.3326 m³
